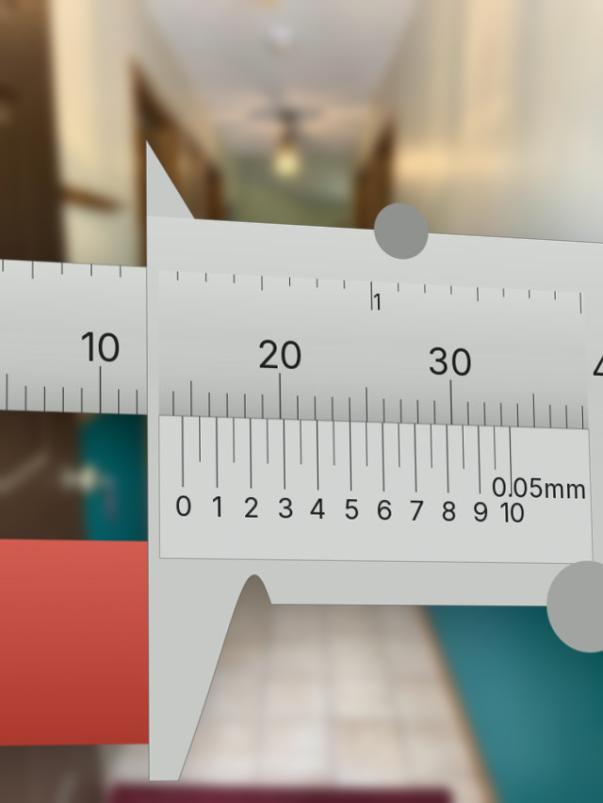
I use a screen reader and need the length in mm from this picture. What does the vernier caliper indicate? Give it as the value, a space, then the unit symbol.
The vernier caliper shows 14.5 mm
